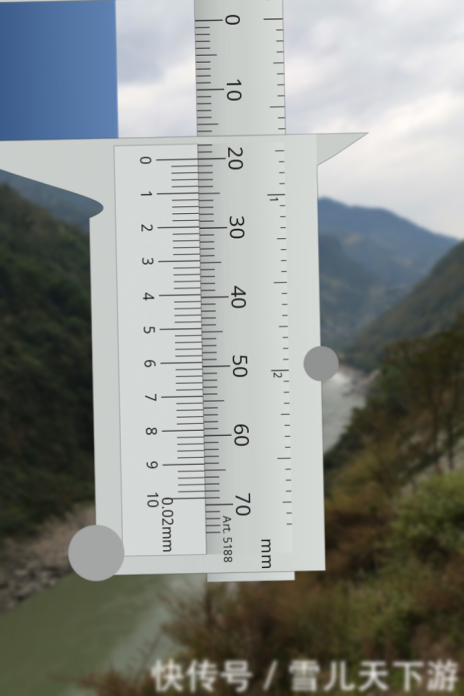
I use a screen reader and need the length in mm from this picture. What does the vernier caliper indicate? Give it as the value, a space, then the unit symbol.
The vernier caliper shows 20.0 mm
